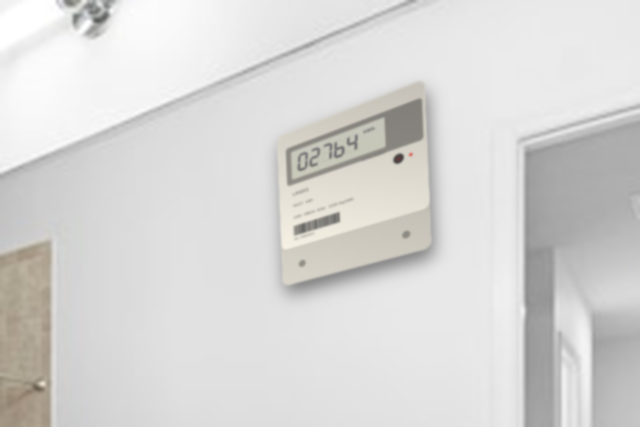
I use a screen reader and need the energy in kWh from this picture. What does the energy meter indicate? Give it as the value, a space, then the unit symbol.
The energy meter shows 2764 kWh
